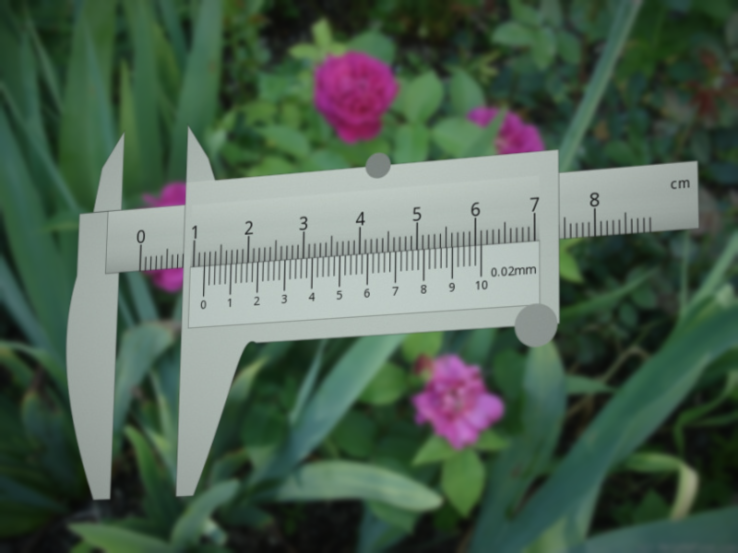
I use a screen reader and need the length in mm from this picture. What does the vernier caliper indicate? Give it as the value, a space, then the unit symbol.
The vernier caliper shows 12.0 mm
